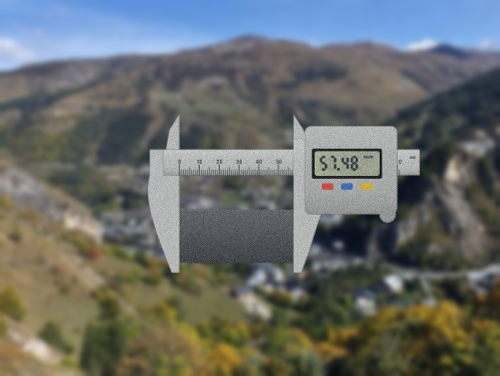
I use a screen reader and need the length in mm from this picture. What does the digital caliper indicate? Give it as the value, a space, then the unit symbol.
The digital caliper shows 57.48 mm
